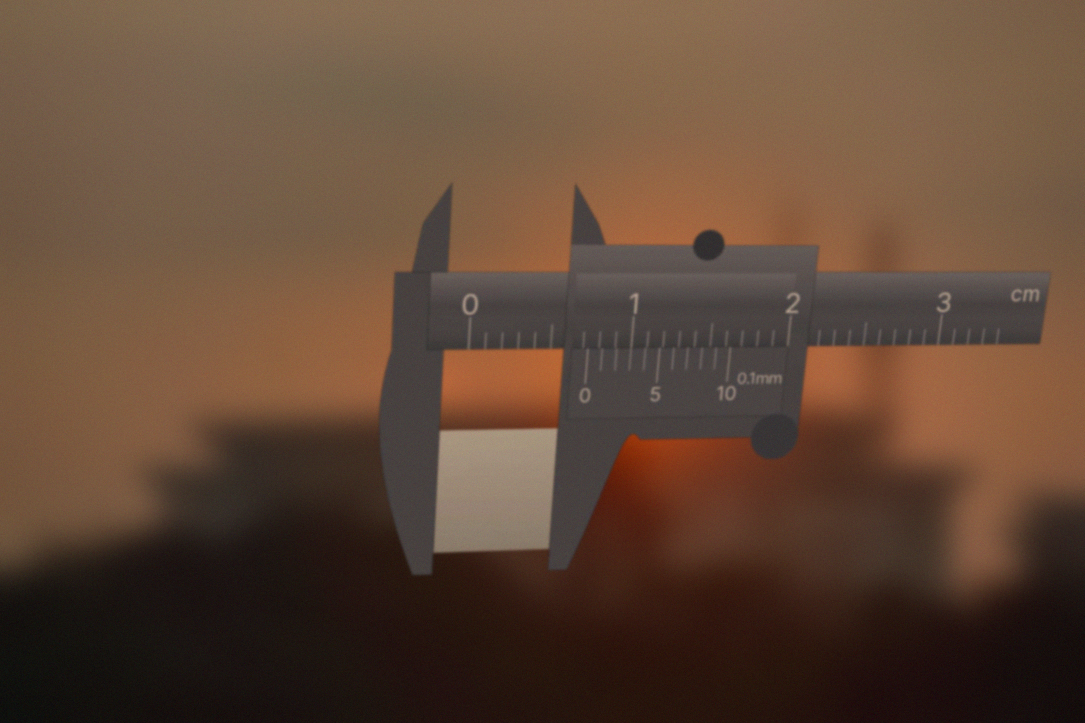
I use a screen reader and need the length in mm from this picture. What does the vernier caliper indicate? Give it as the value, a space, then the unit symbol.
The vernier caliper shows 7.3 mm
